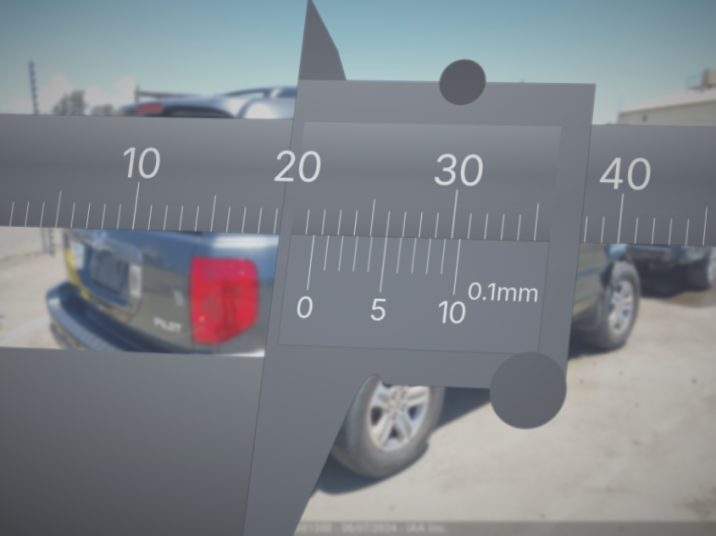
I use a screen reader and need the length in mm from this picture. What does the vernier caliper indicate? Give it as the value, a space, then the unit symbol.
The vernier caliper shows 21.5 mm
